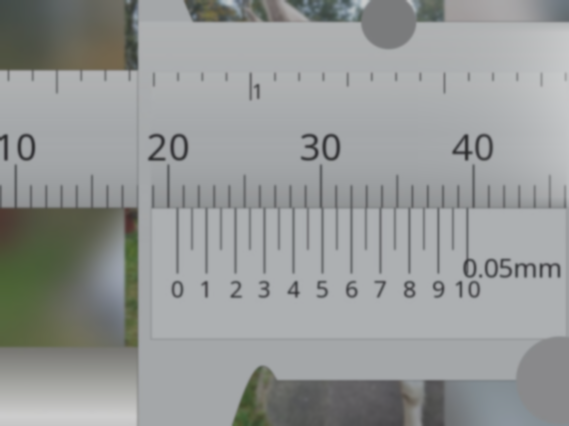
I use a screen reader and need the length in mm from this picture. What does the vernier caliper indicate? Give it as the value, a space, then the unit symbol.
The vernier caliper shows 20.6 mm
